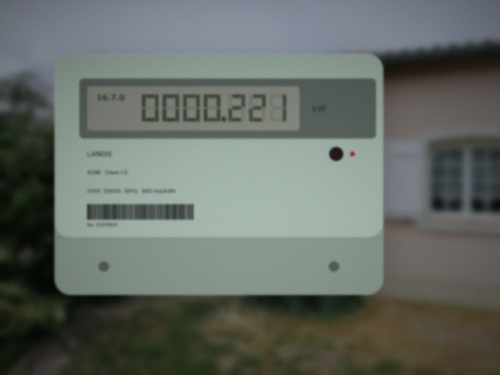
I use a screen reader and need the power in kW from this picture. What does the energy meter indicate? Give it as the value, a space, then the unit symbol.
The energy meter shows 0.221 kW
